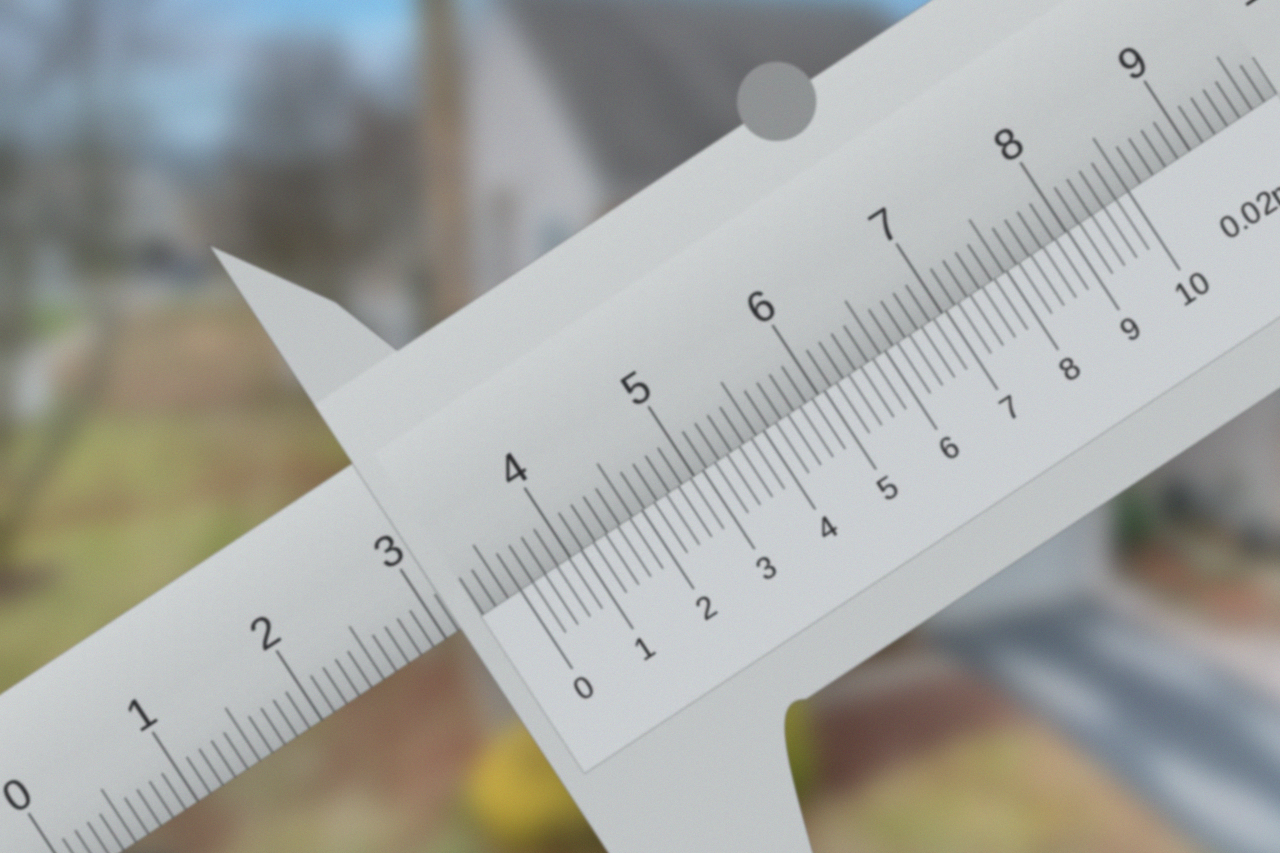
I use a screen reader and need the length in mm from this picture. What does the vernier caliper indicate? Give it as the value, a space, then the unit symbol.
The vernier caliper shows 36.0 mm
